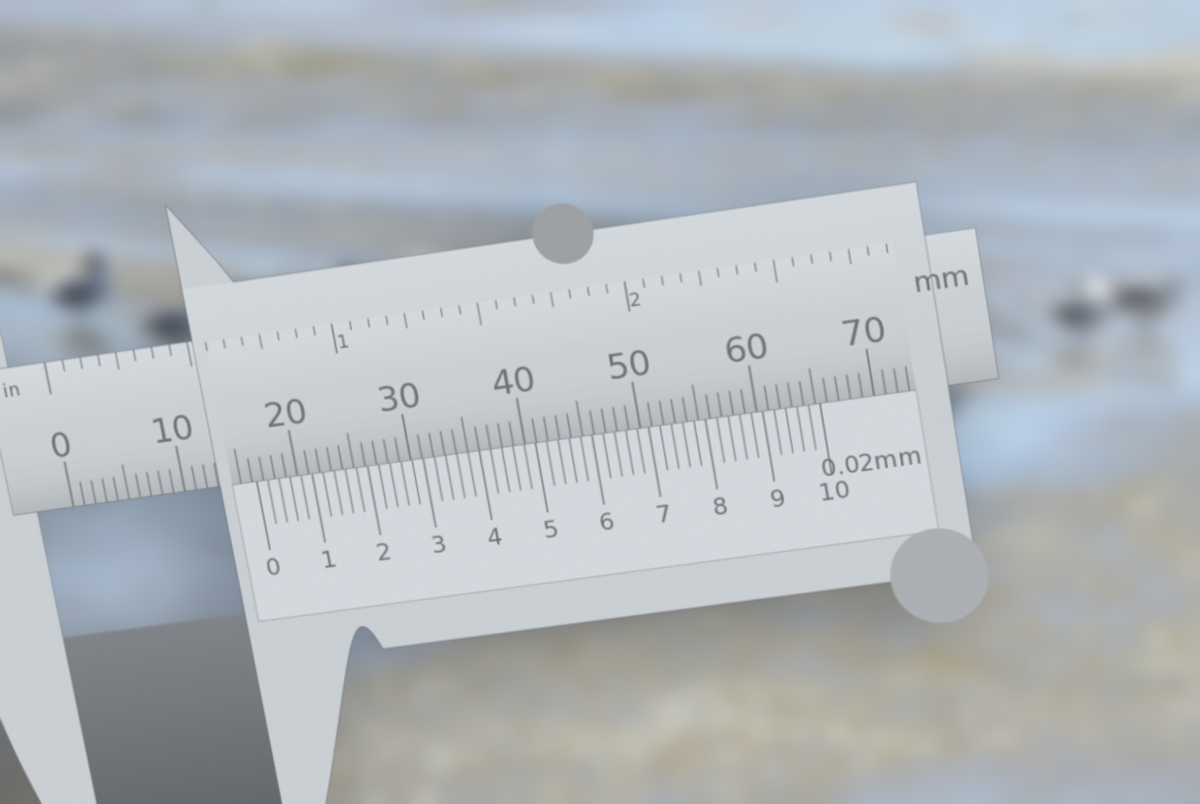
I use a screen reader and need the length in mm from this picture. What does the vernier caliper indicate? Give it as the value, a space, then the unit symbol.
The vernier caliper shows 16.4 mm
